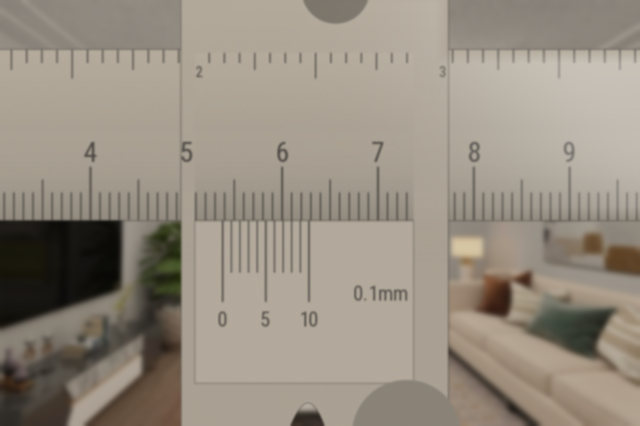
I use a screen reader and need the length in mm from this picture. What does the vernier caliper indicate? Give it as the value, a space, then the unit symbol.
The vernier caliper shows 53.8 mm
